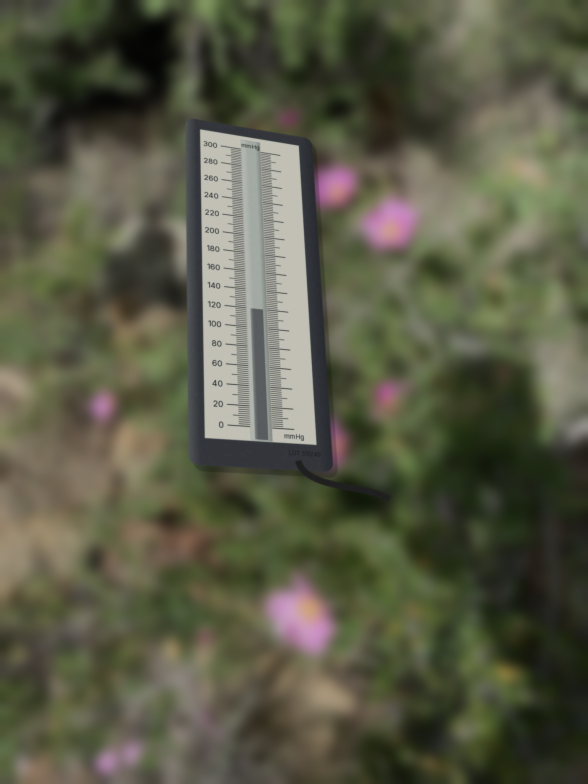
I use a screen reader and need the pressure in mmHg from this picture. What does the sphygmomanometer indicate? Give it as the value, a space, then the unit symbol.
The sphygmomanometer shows 120 mmHg
